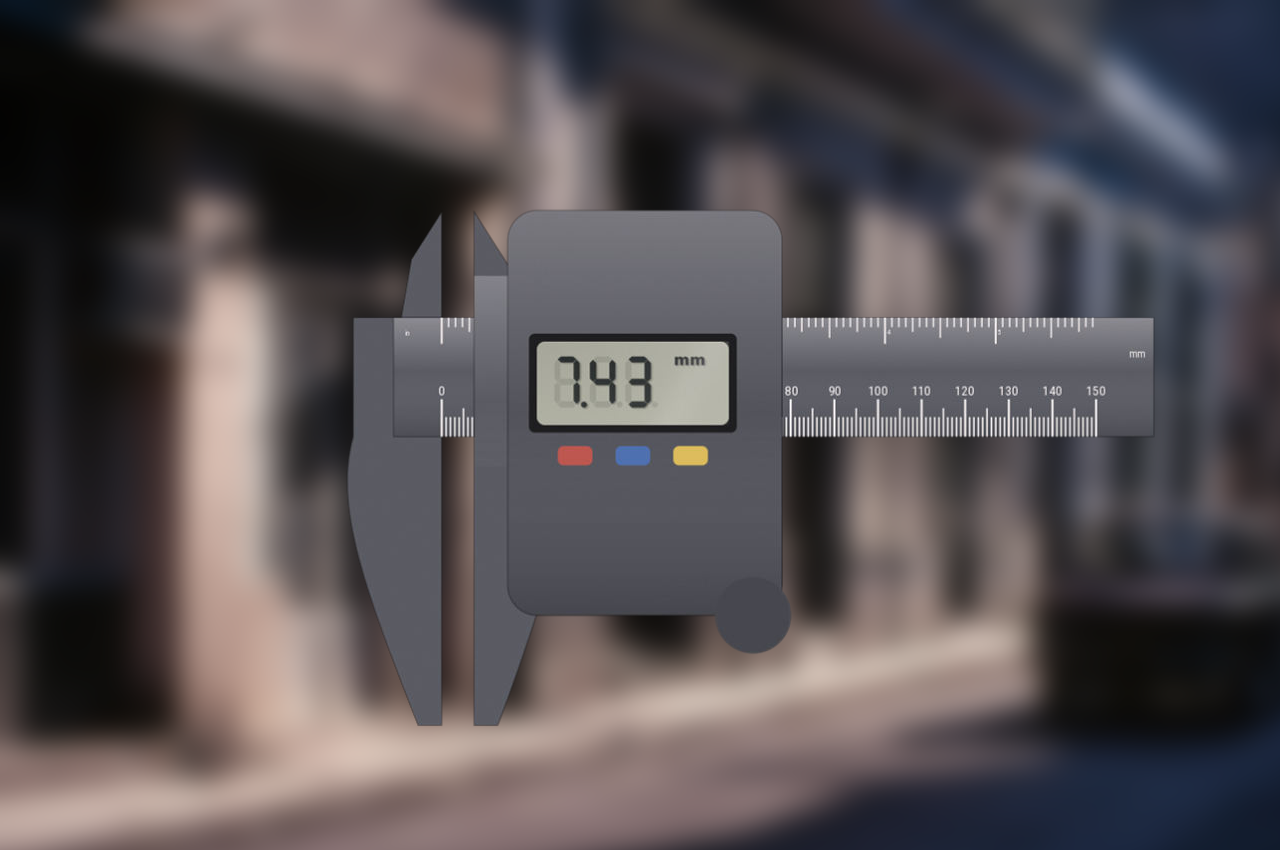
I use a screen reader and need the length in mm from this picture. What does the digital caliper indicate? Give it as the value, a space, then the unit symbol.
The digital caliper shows 7.43 mm
